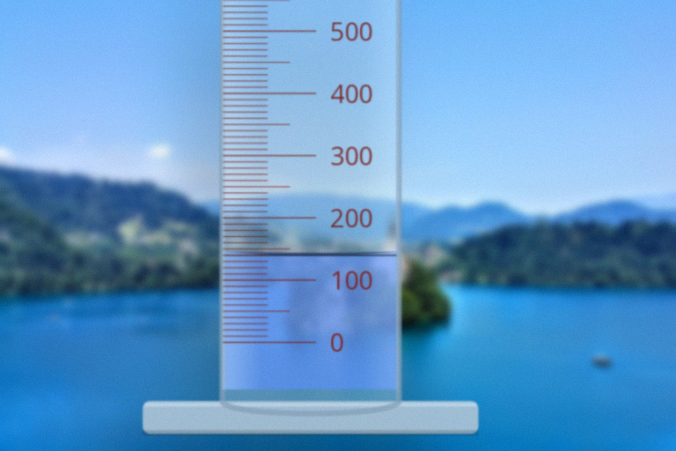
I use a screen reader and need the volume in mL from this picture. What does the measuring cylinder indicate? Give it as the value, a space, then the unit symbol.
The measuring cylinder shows 140 mL
